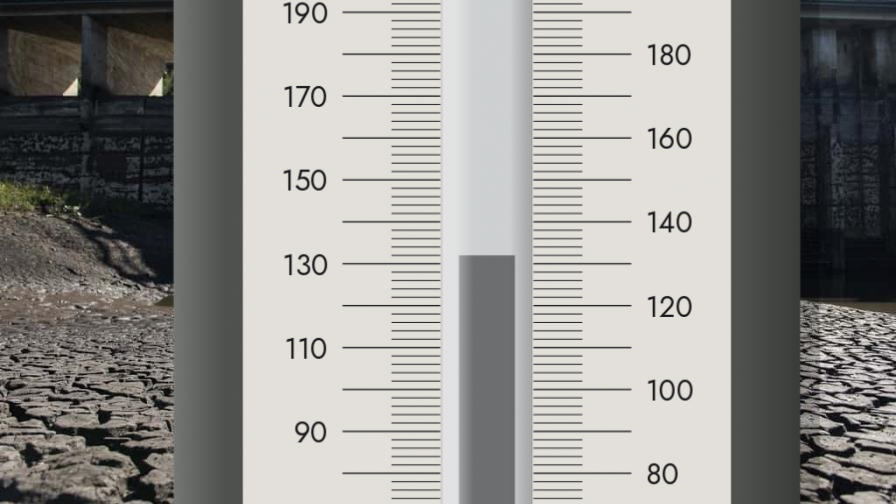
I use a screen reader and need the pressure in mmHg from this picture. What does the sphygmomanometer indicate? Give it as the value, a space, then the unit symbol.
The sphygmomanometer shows 132 mmHg
